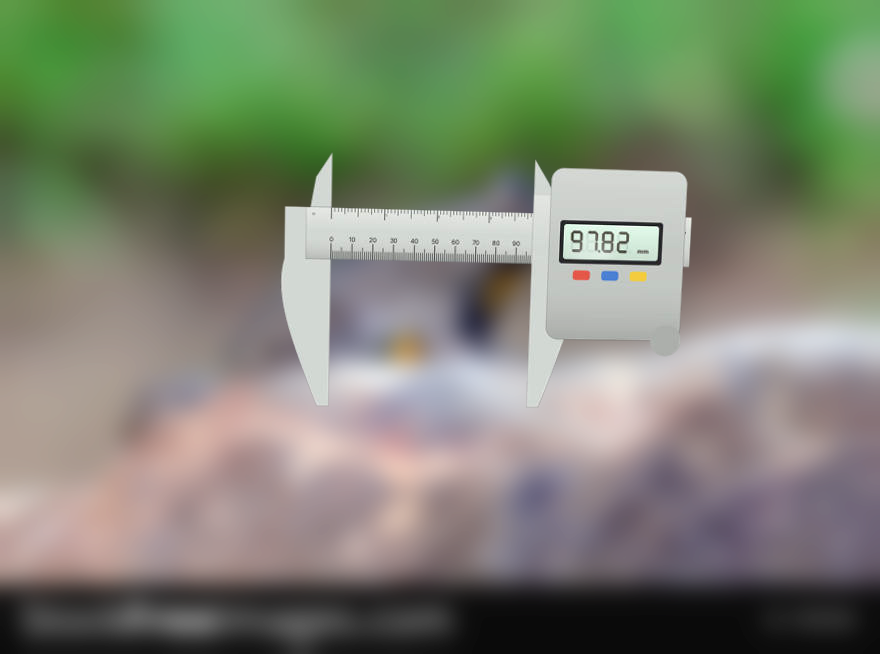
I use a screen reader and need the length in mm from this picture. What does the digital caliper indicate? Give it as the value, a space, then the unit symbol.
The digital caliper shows 97.82 mm
